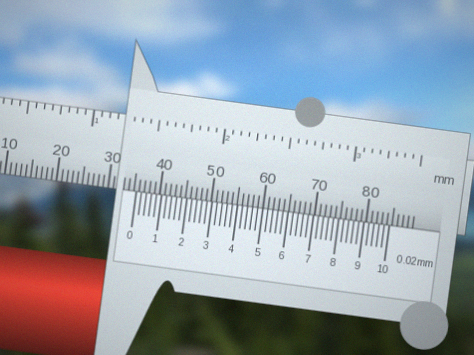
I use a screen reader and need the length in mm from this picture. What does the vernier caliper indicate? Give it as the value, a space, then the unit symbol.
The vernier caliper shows 35.5 mm
